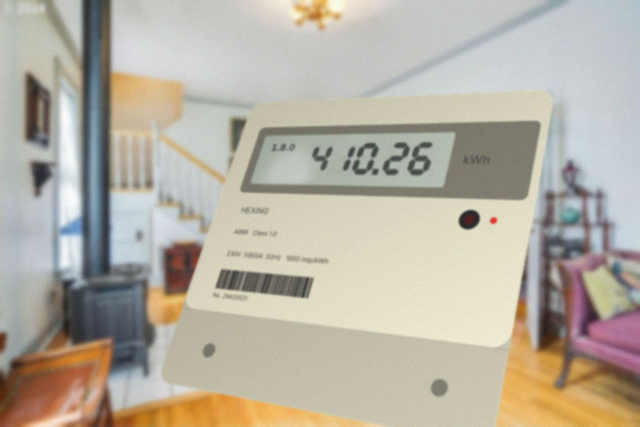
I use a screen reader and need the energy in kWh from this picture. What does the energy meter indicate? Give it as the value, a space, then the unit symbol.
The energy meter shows 410.26 kWh
